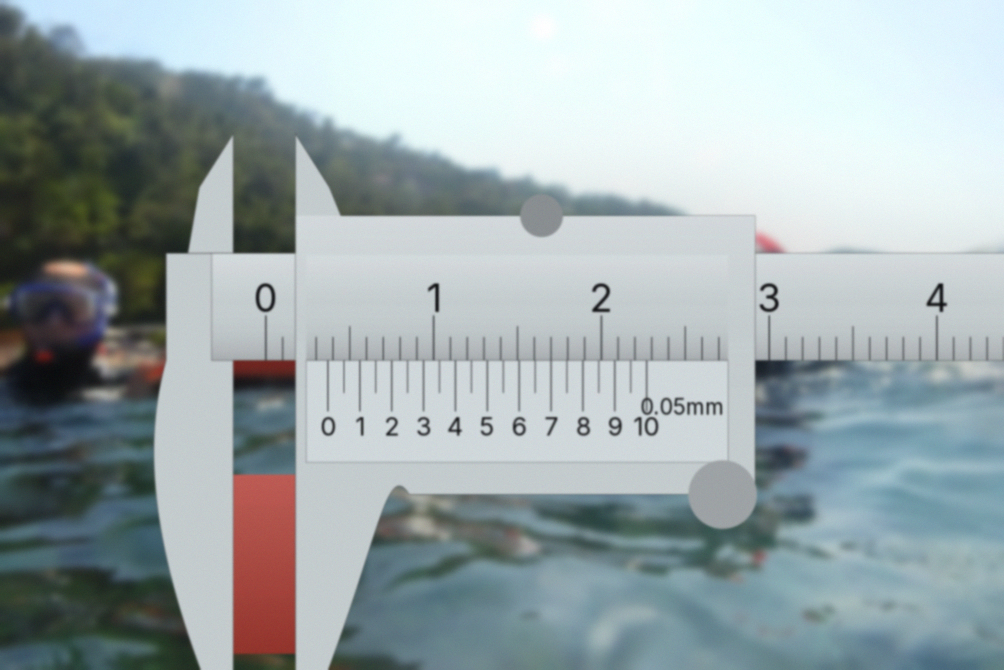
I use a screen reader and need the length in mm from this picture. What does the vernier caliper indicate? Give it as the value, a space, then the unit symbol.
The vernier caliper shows 3.7 mm
